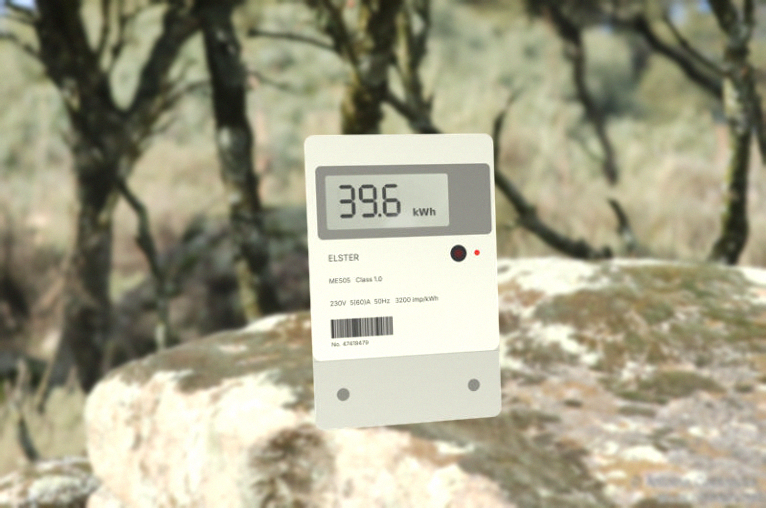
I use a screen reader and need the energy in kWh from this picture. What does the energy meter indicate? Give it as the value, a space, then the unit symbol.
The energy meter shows 39.6 kWh
